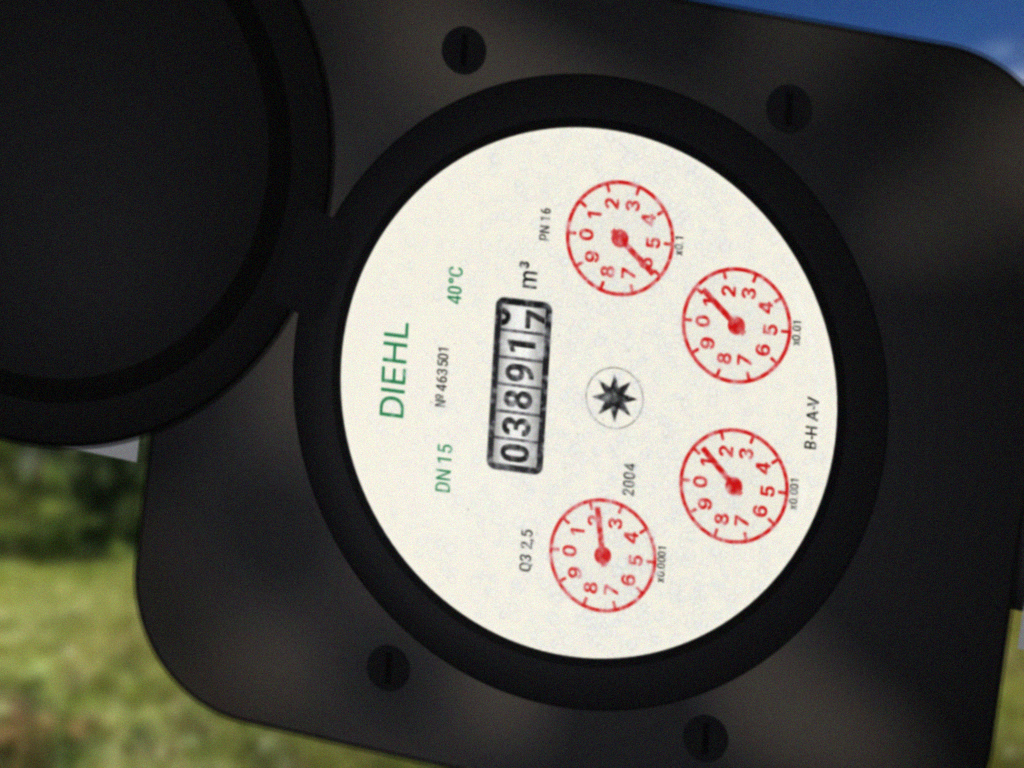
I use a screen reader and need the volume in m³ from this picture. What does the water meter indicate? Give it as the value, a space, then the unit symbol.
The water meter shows 38916.6112 m³
